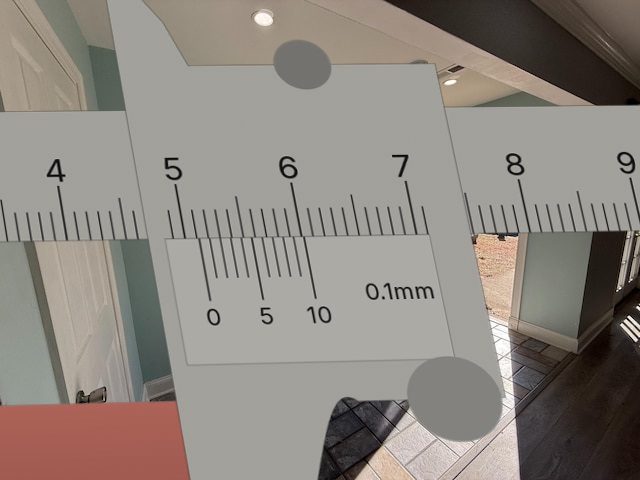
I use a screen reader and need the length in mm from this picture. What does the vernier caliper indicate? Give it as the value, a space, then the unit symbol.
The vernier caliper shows 51.2 mm
